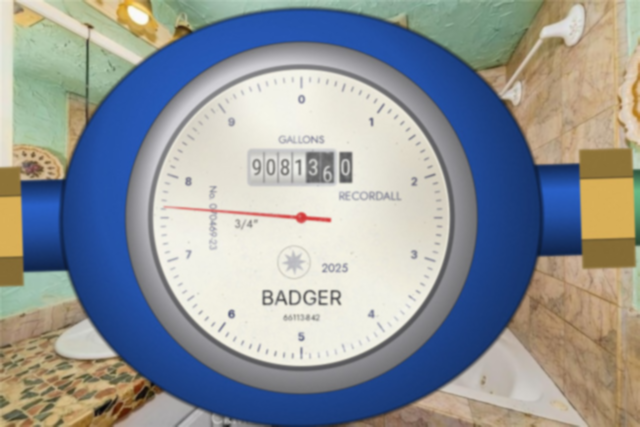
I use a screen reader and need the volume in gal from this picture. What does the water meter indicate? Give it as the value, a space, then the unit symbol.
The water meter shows 9081357.6 gal
